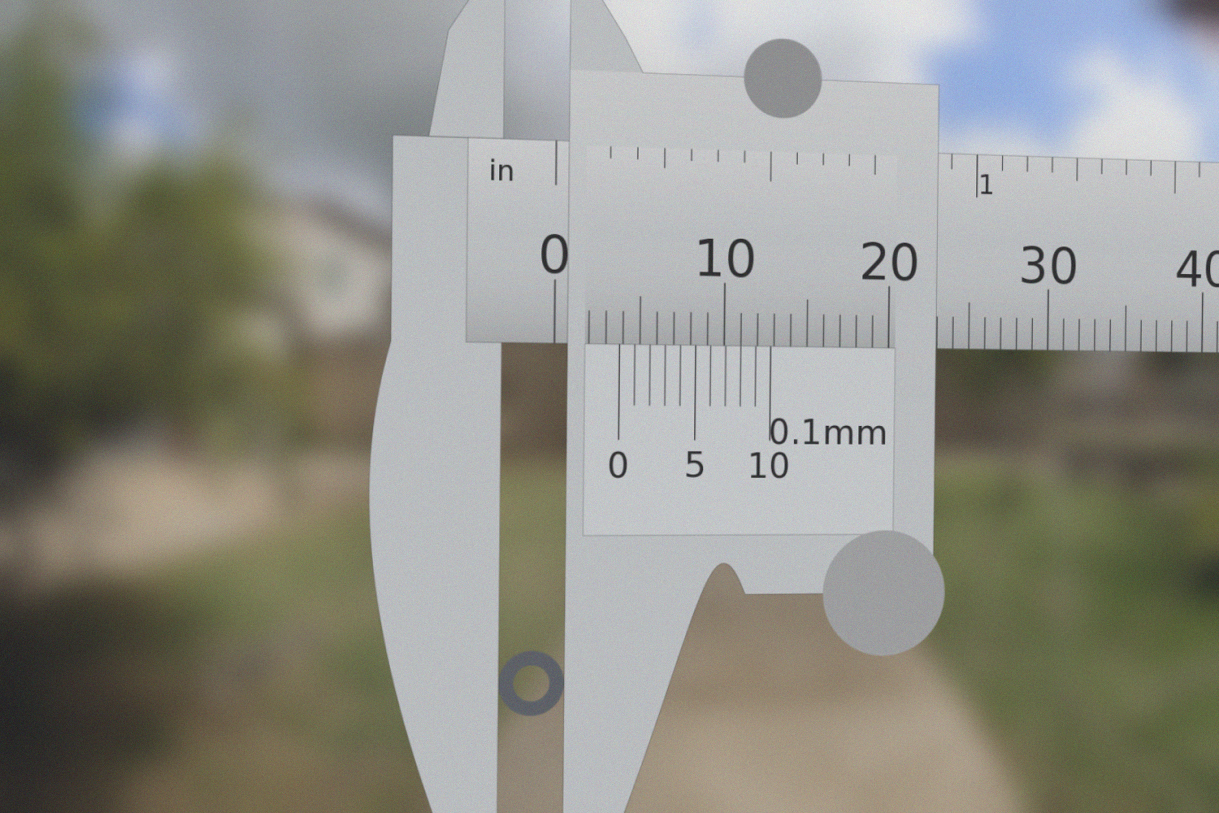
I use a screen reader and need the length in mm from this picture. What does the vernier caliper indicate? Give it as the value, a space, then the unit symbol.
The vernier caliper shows 3.8 mm
